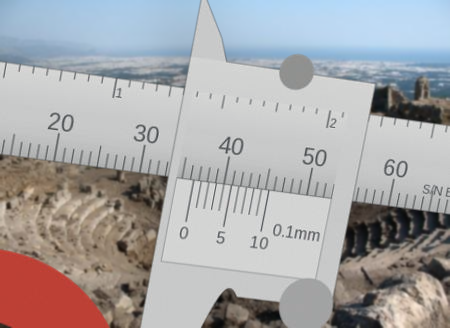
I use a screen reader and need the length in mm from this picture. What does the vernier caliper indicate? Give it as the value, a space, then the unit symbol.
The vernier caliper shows 36.4 mm
